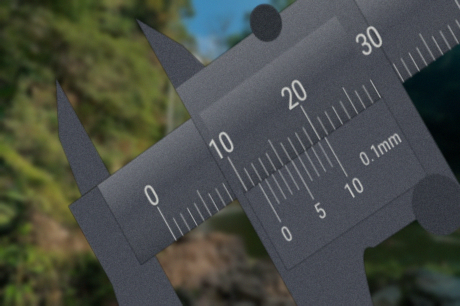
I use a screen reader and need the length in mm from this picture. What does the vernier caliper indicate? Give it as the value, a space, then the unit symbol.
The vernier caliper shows 11.6 mm
